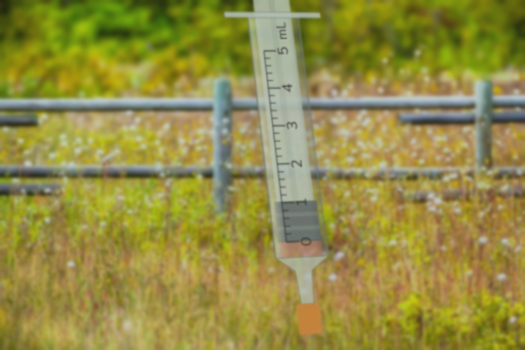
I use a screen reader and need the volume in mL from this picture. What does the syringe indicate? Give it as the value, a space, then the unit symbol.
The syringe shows 0 mL
